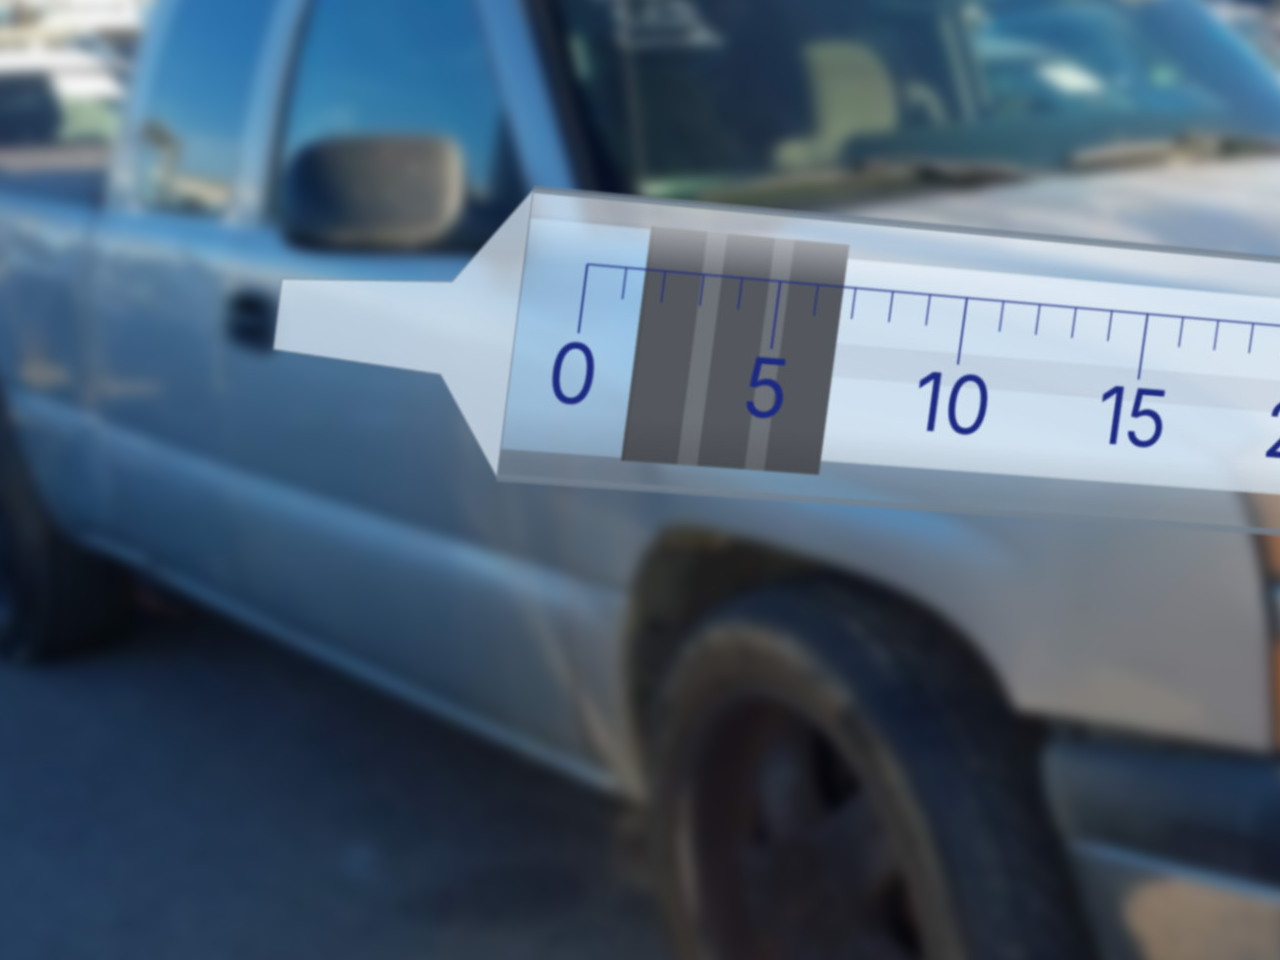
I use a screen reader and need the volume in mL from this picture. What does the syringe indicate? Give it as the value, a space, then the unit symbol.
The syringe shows 1.5 mL
